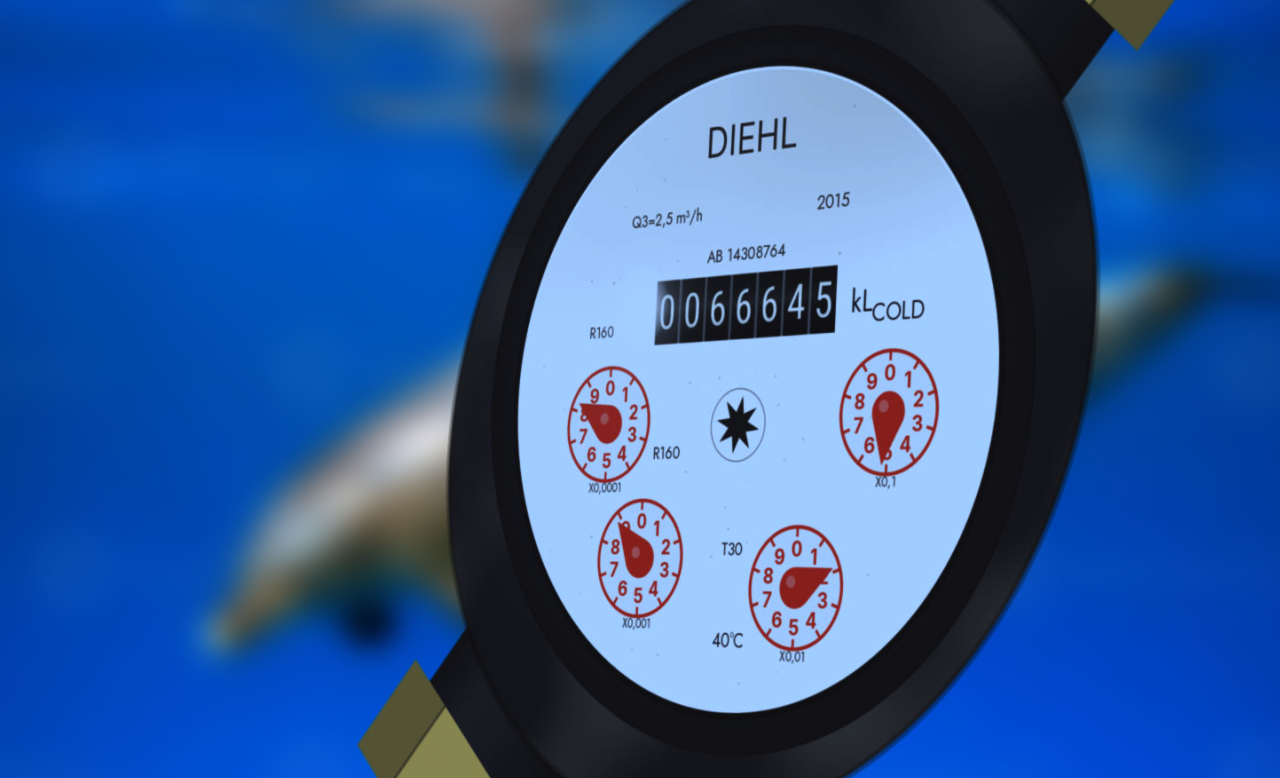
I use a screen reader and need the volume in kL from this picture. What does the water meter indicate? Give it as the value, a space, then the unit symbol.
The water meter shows 66645.5188 kL
